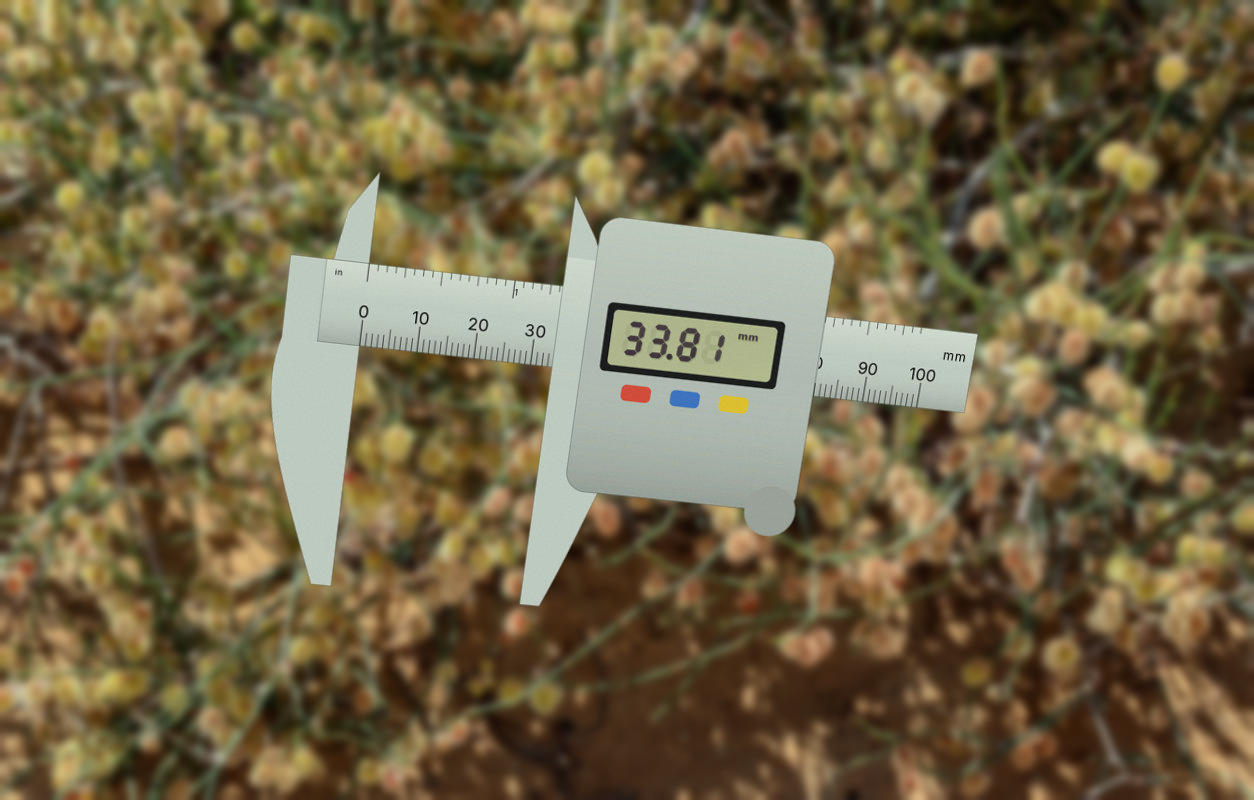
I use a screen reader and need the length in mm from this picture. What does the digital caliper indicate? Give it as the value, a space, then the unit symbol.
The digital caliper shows 33.81 mm
